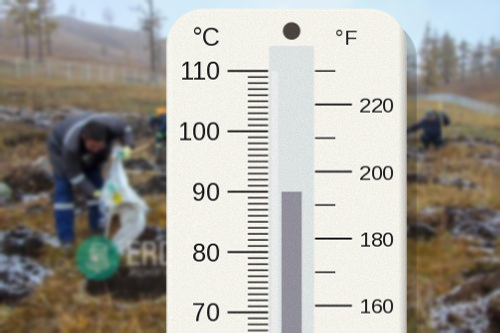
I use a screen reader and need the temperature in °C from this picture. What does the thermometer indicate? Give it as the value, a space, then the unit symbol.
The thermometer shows 90 °C
